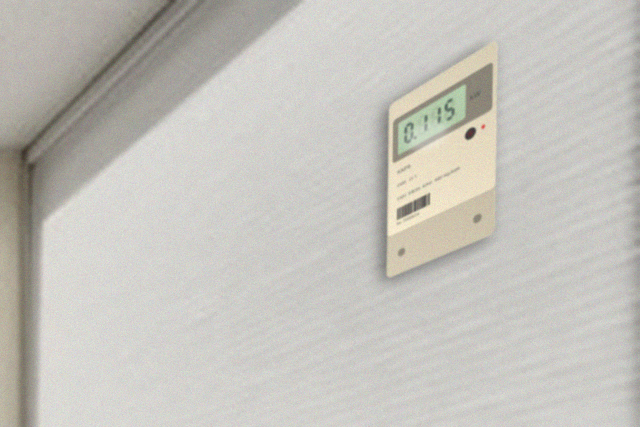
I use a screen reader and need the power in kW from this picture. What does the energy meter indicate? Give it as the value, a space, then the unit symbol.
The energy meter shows 0.115 kW
